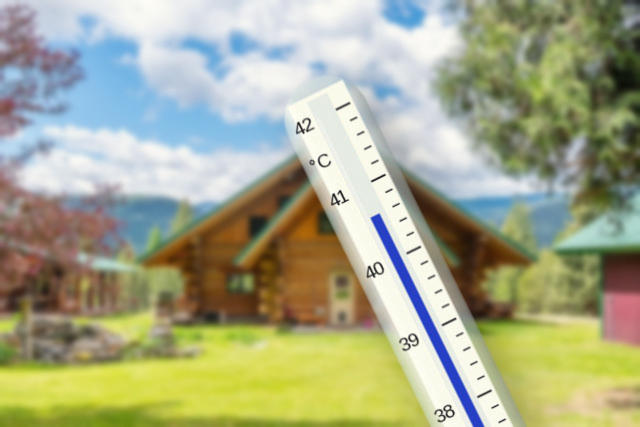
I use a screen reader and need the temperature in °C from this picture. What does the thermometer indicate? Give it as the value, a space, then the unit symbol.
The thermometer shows 40.6 °C
